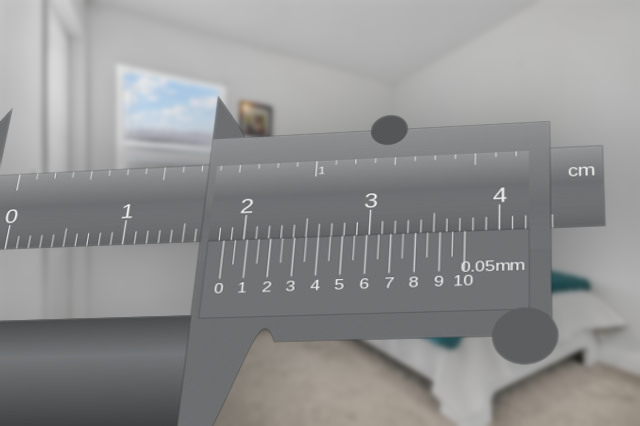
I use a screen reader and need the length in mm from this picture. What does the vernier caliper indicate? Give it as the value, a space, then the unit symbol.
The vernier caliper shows 18.4 mm
